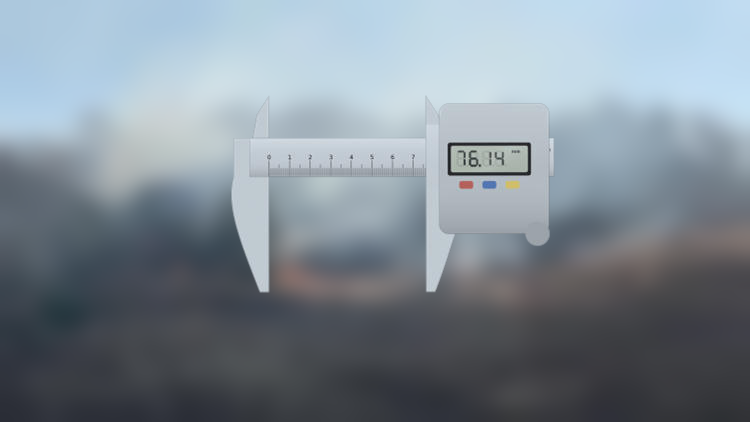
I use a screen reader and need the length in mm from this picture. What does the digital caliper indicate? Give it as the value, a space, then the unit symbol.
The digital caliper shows 76.14 mm
